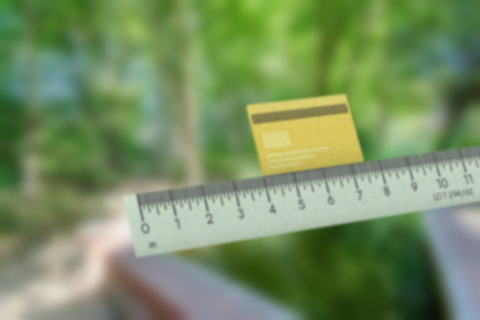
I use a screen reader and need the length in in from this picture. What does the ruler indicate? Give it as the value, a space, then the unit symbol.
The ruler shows 3.5 in
